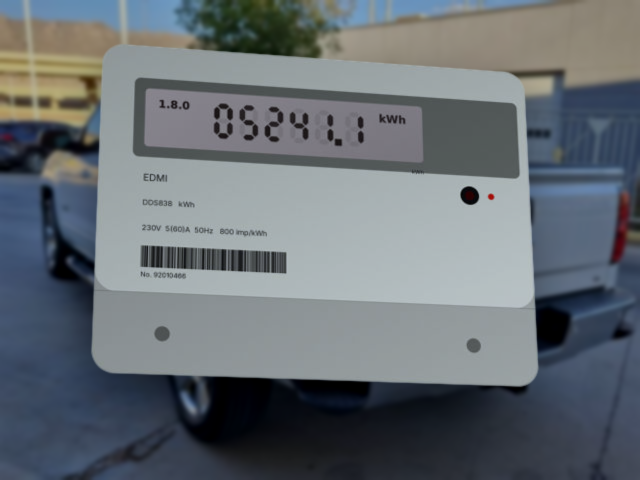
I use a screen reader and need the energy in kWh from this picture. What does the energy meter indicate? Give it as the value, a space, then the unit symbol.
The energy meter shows 5241.1 kWh
